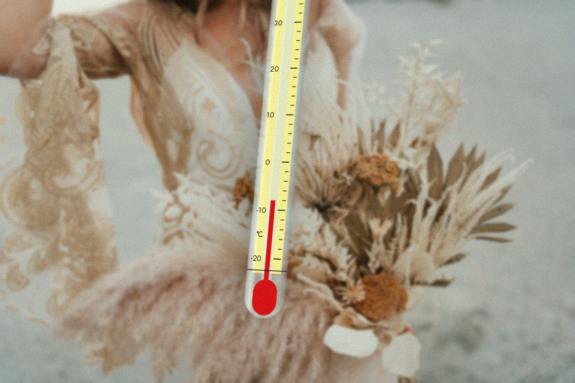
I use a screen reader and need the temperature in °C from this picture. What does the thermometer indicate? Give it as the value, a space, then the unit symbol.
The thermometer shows -8 °C
